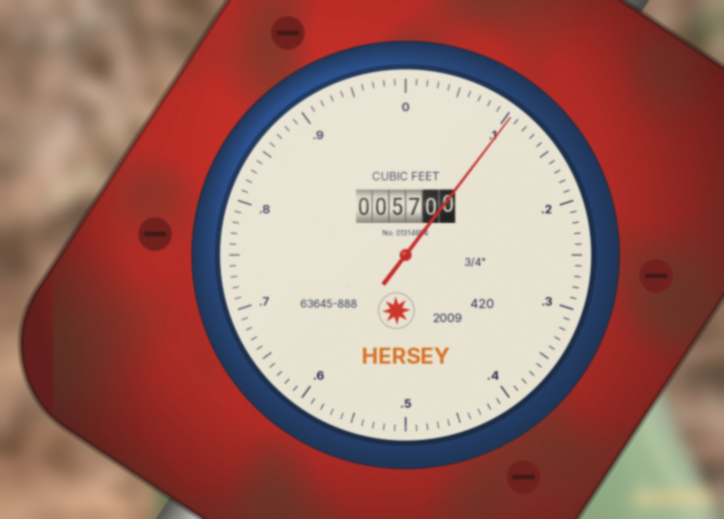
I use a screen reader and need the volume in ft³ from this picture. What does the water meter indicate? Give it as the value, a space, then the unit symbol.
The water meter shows 5700.10 ft³
